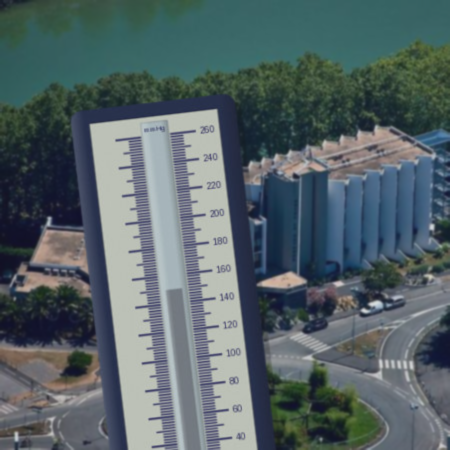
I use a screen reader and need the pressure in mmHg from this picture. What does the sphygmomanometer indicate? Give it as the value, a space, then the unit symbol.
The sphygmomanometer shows 150 mmHg
